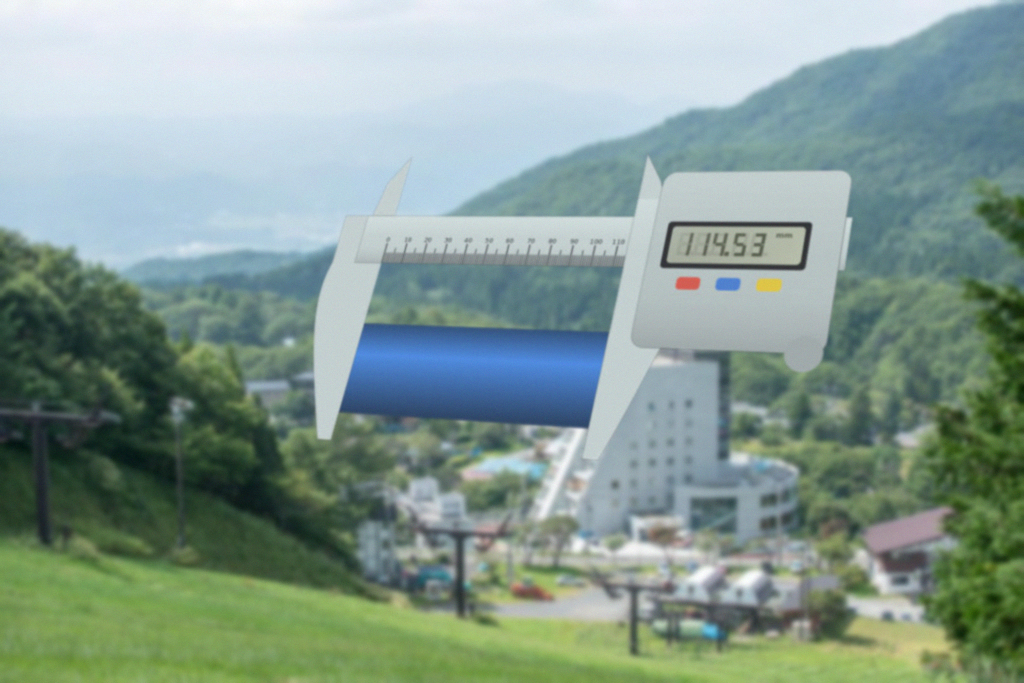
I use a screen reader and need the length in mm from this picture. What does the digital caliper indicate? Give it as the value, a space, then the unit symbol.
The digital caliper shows 114.53 mm
